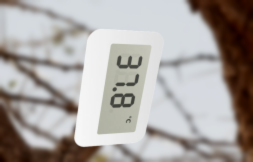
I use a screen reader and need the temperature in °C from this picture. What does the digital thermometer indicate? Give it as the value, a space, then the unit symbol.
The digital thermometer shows 37.8 °C
